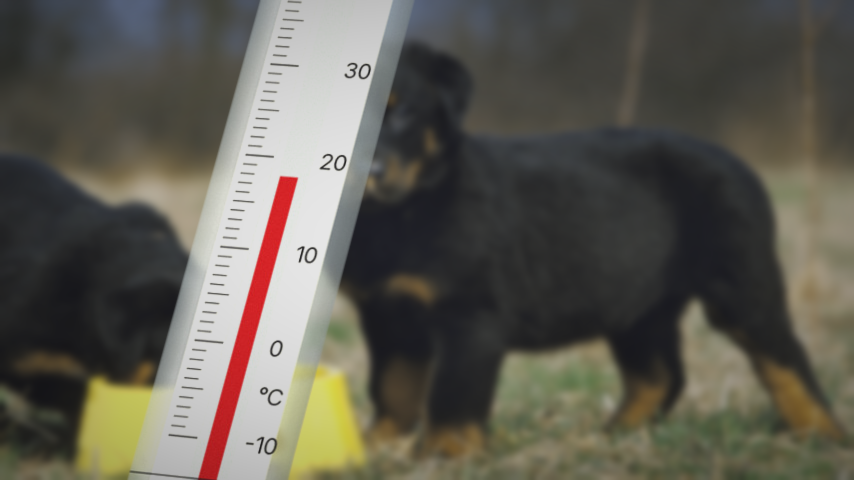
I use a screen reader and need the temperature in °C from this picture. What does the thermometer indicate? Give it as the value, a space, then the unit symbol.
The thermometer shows 18 °C
